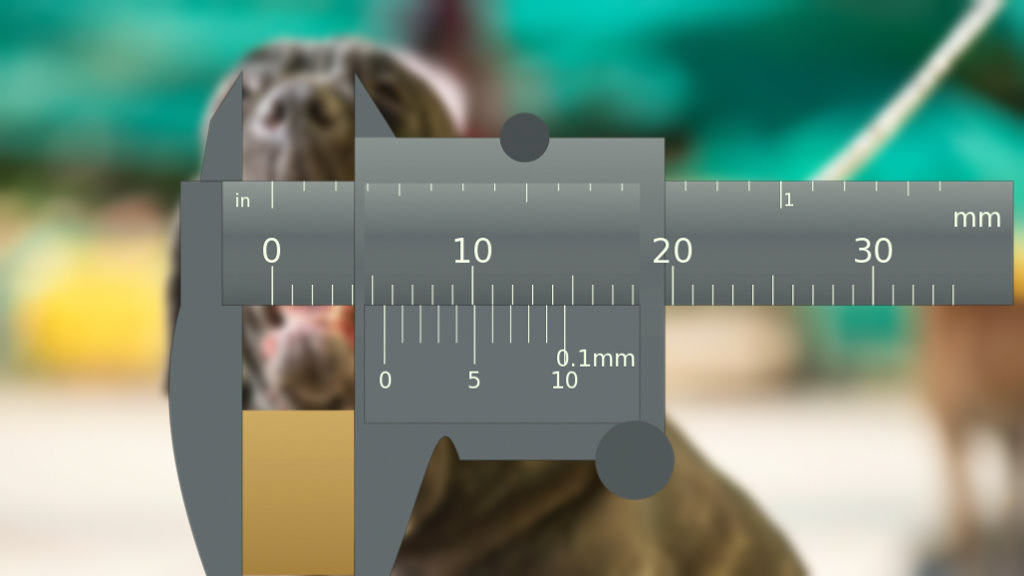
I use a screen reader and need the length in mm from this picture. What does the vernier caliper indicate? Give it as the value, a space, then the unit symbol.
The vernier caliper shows 5.6 mm
